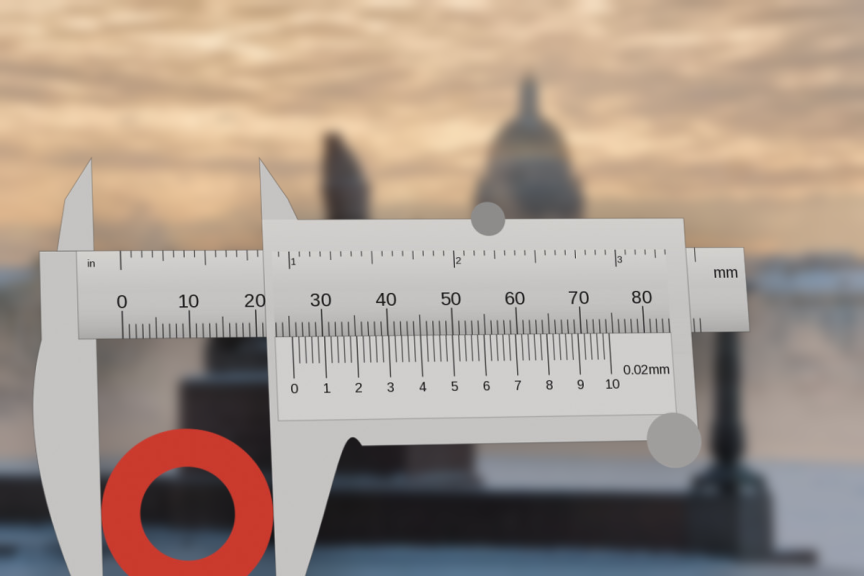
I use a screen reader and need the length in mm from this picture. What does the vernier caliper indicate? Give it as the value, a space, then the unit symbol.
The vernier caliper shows 25.4 mm
